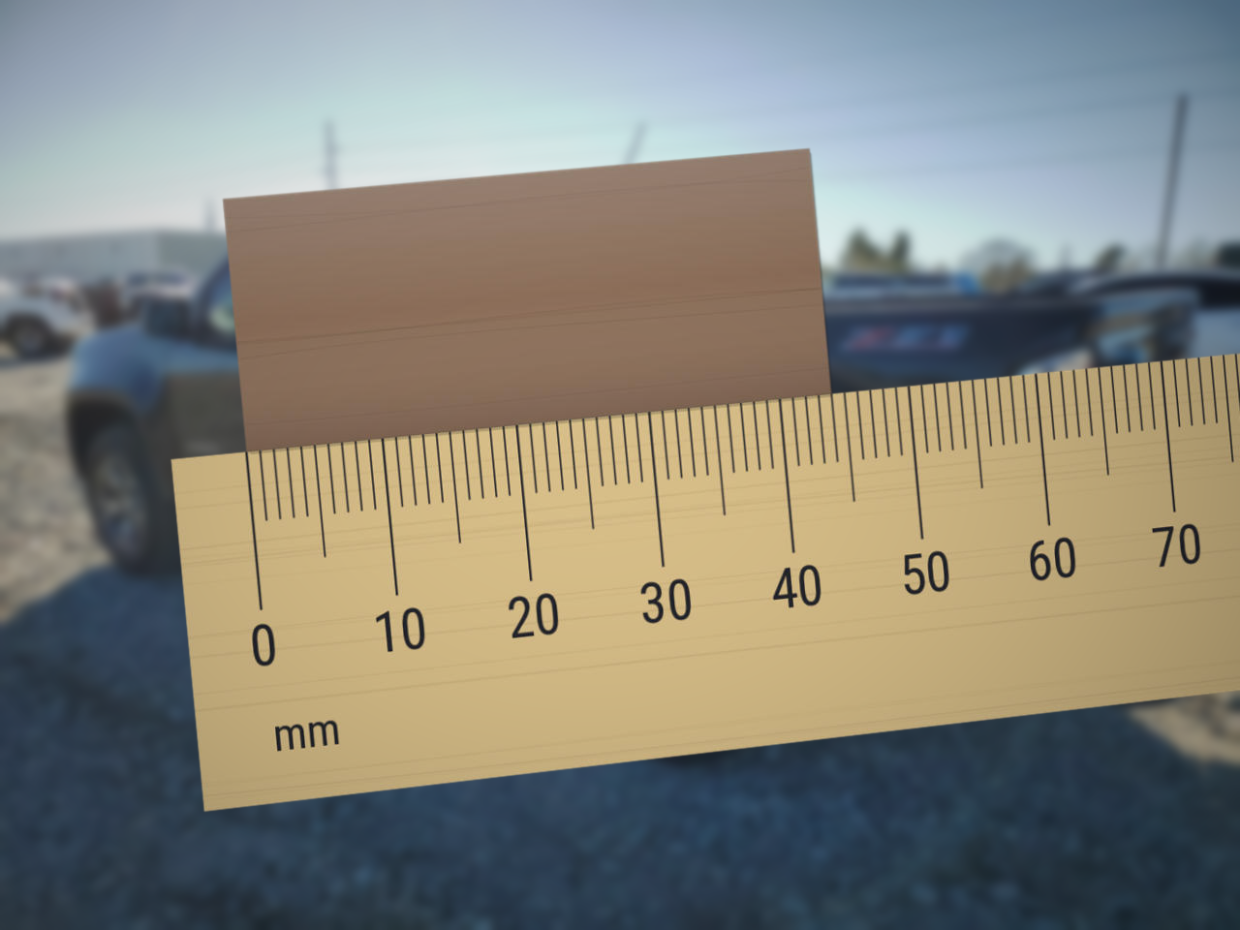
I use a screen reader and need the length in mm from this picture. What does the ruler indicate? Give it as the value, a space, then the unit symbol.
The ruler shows 44 mm
